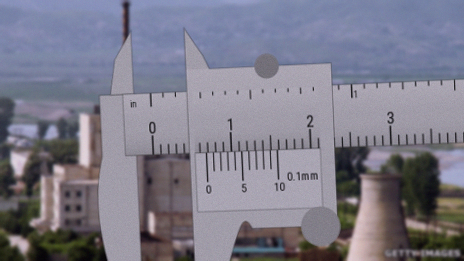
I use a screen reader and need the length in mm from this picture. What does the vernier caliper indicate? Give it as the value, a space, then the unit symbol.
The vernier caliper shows 6.8 mm
